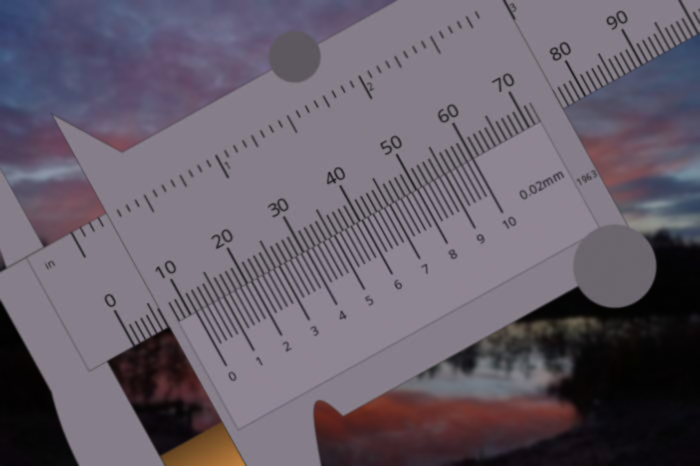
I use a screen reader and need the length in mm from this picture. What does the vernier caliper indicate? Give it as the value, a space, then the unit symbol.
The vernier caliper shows 11.0 mm
